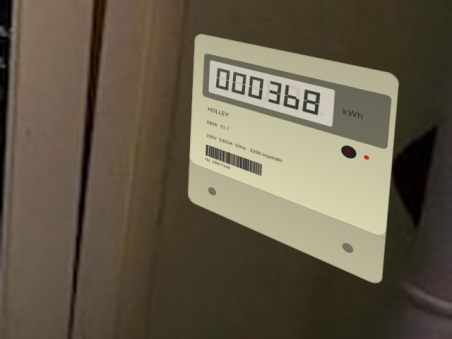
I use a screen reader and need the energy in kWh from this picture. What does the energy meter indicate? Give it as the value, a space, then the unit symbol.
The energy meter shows 368 kWh
